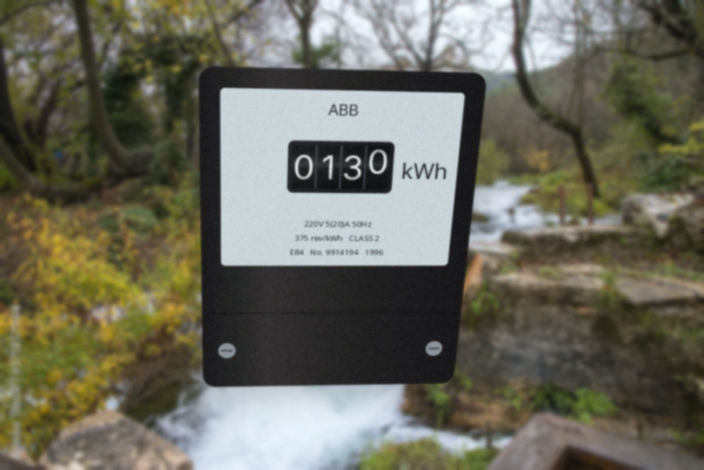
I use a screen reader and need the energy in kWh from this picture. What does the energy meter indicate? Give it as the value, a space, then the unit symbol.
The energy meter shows 130 kWh
